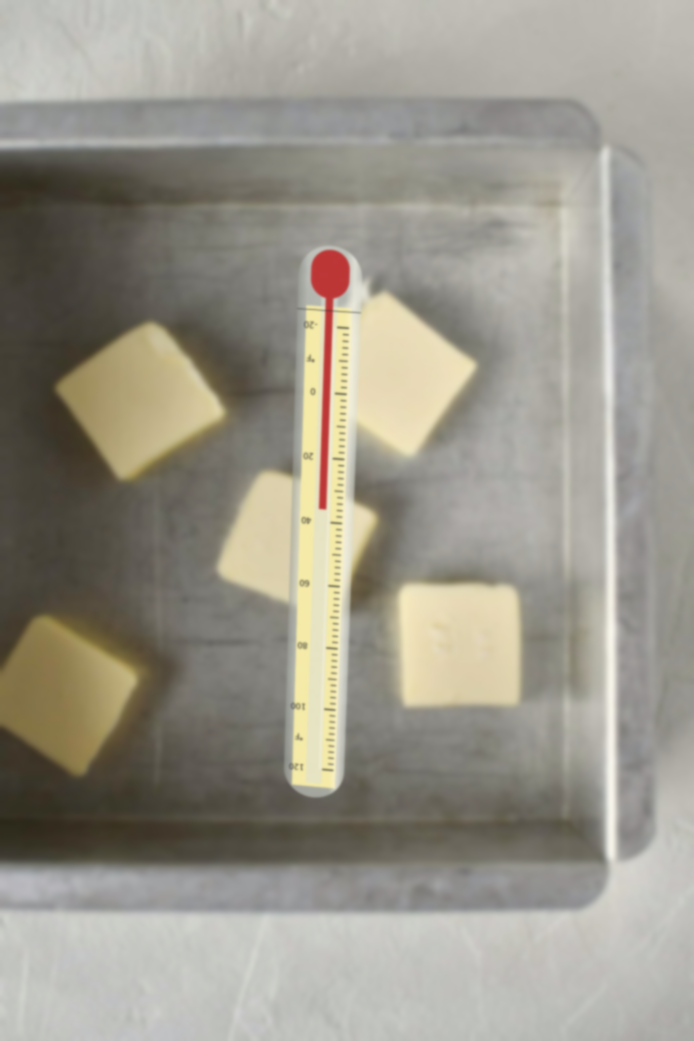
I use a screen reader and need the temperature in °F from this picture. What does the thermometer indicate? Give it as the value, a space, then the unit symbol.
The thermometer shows 36 °F
